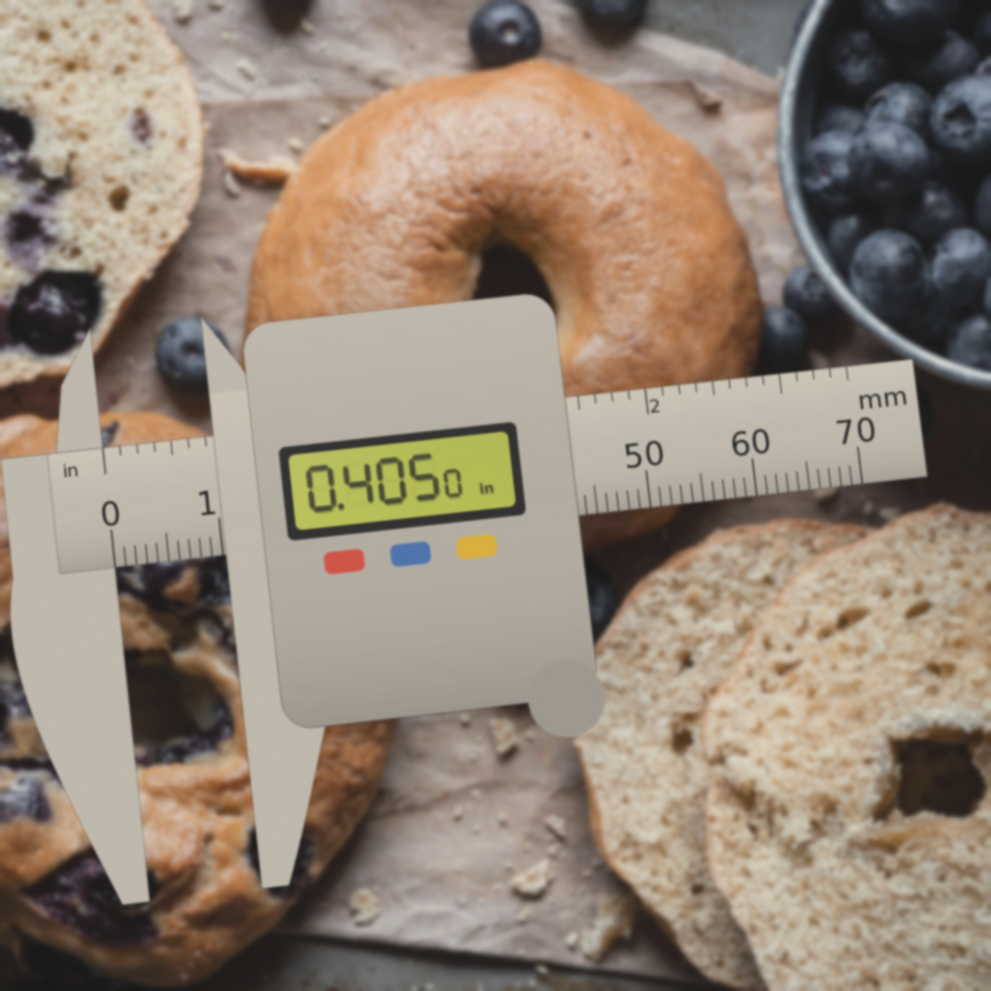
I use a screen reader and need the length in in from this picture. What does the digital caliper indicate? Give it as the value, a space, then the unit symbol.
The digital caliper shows 0.4050 in
